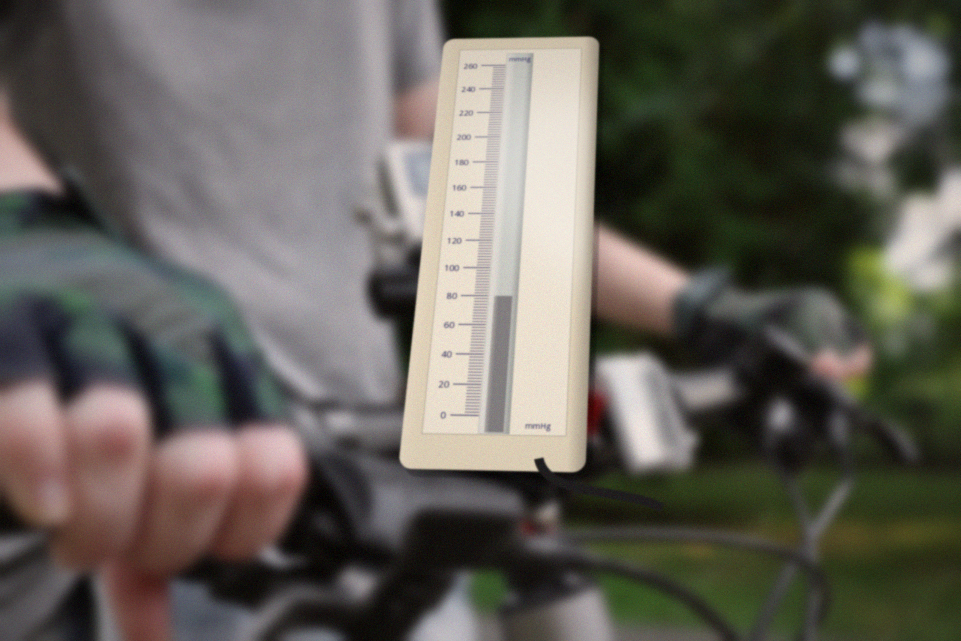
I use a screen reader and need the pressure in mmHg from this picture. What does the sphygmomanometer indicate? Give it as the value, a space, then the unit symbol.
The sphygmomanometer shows 80 mmHg
